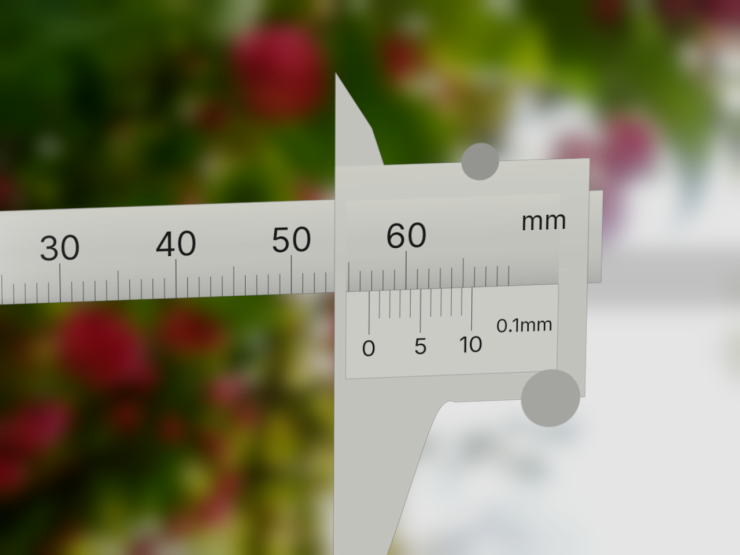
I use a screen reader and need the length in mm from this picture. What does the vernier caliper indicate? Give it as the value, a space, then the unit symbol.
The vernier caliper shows 56.8 mm
